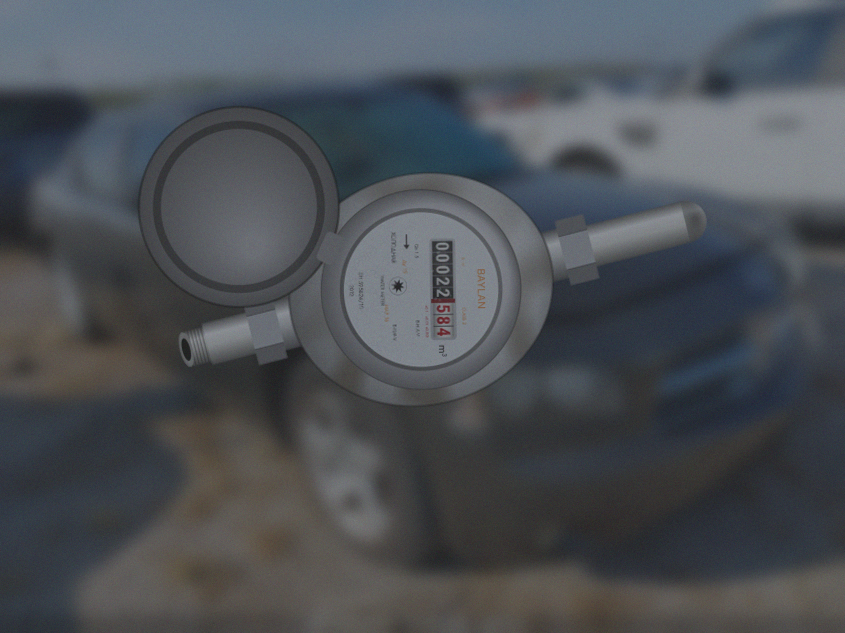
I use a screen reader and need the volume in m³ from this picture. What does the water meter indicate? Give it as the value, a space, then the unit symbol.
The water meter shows 22.584 m³
